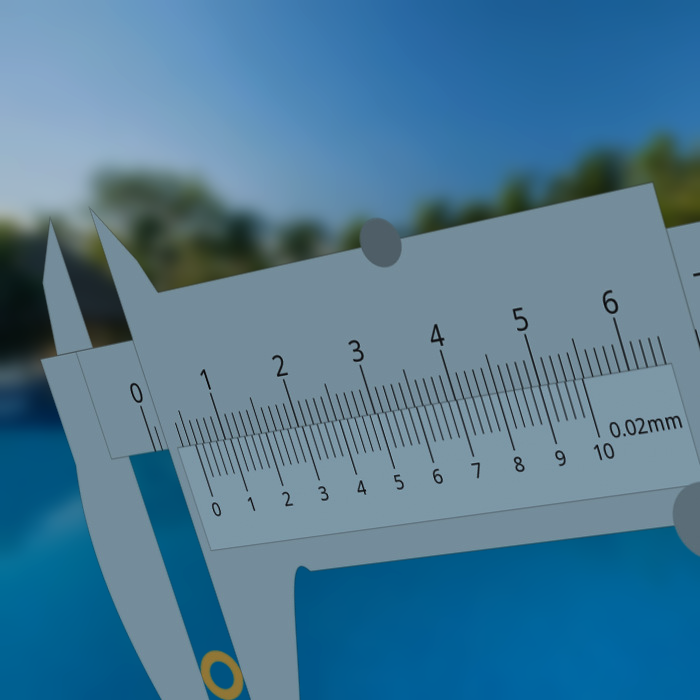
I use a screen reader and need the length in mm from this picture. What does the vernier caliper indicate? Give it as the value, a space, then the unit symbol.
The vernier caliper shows 5.8 mm
